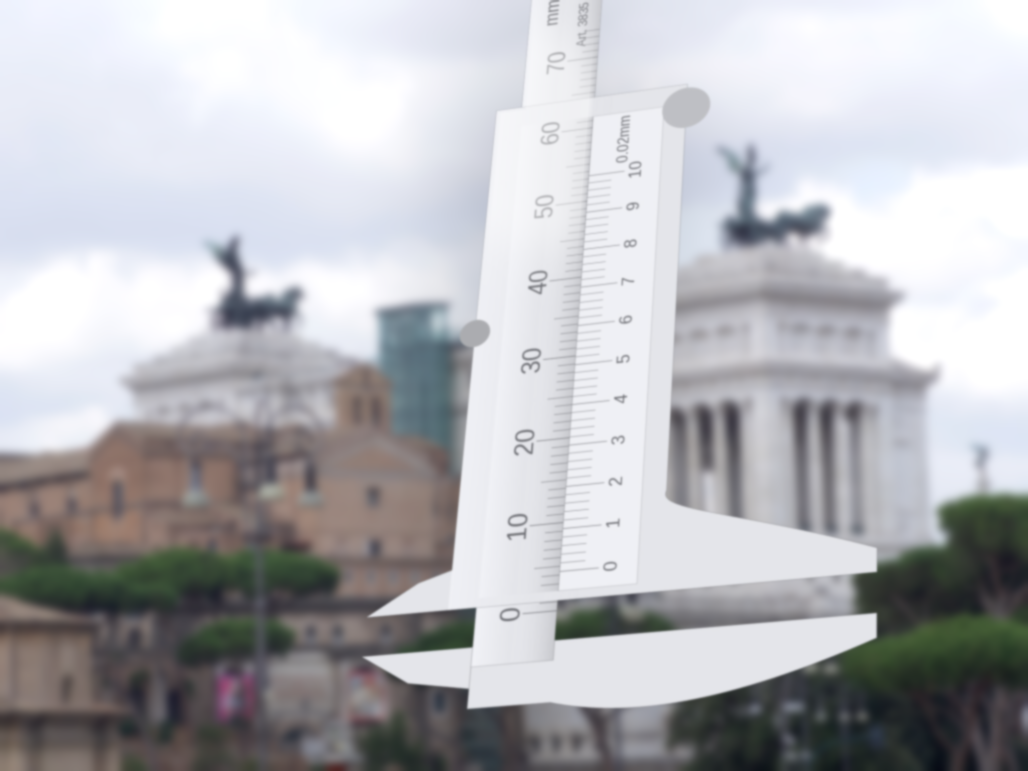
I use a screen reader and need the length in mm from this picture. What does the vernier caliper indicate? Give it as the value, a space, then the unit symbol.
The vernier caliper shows 4.4 mm
